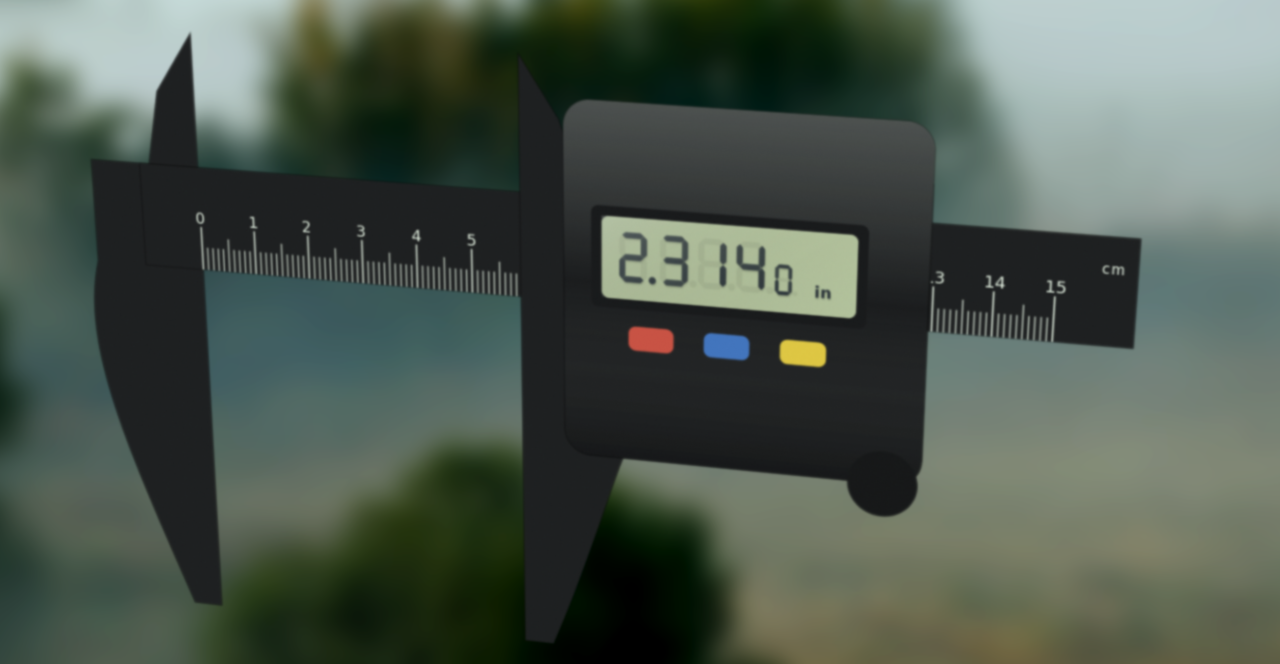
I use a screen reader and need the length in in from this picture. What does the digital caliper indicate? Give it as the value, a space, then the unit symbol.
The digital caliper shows 2.3140 in
